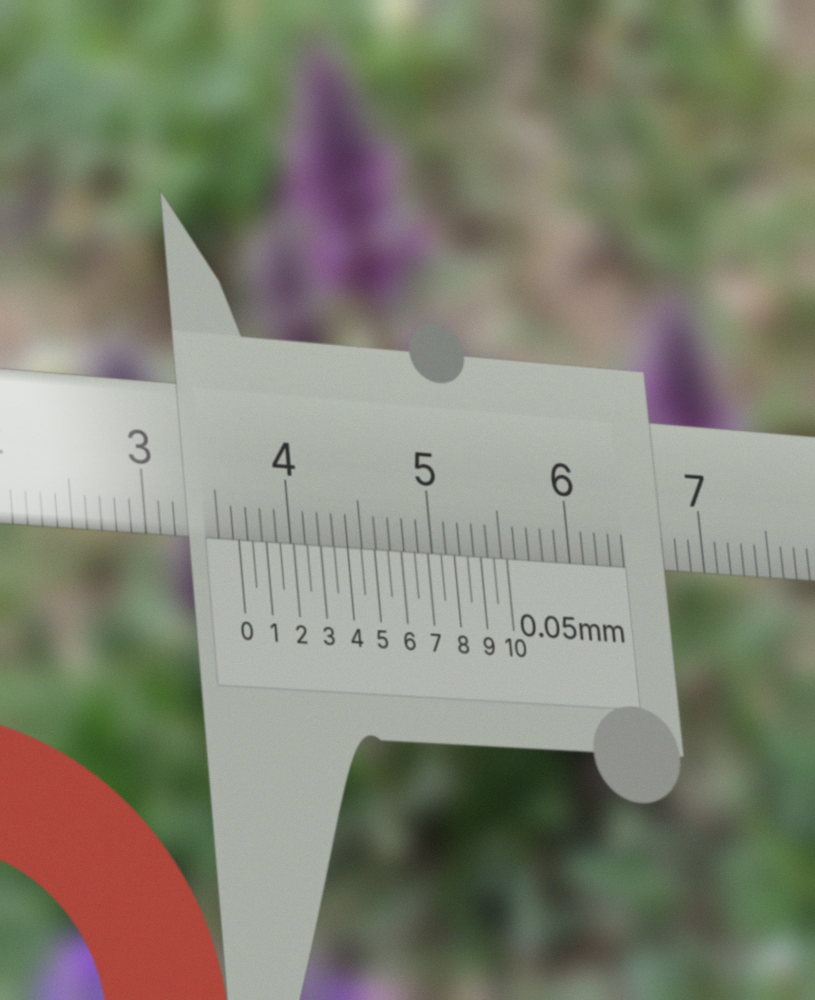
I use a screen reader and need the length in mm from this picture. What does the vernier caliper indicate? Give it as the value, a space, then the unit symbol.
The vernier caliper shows 36.4 mm
